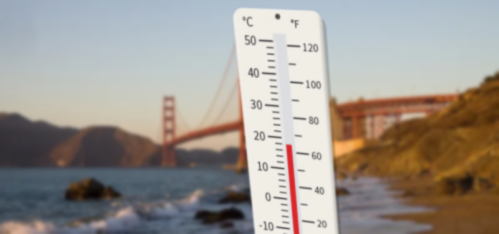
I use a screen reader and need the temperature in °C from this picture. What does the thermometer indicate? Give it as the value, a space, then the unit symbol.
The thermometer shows 18 °C
